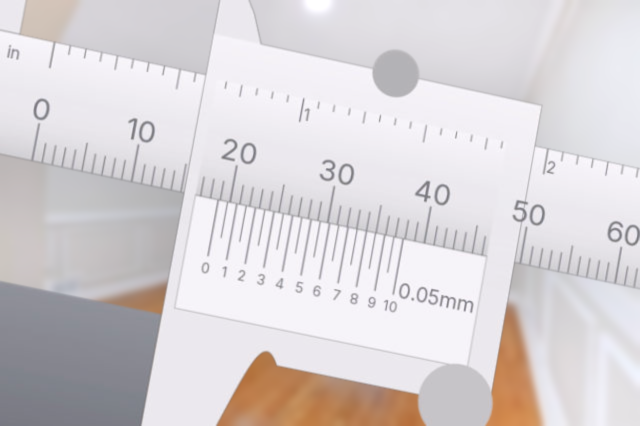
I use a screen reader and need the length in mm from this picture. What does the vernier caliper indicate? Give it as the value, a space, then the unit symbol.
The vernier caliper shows 18.8 mm
